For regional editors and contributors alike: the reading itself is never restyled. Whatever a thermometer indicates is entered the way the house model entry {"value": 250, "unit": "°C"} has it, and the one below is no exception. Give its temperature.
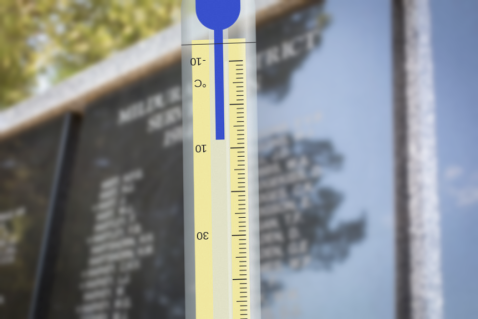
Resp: {"value": 8, "unit": "°C"}
